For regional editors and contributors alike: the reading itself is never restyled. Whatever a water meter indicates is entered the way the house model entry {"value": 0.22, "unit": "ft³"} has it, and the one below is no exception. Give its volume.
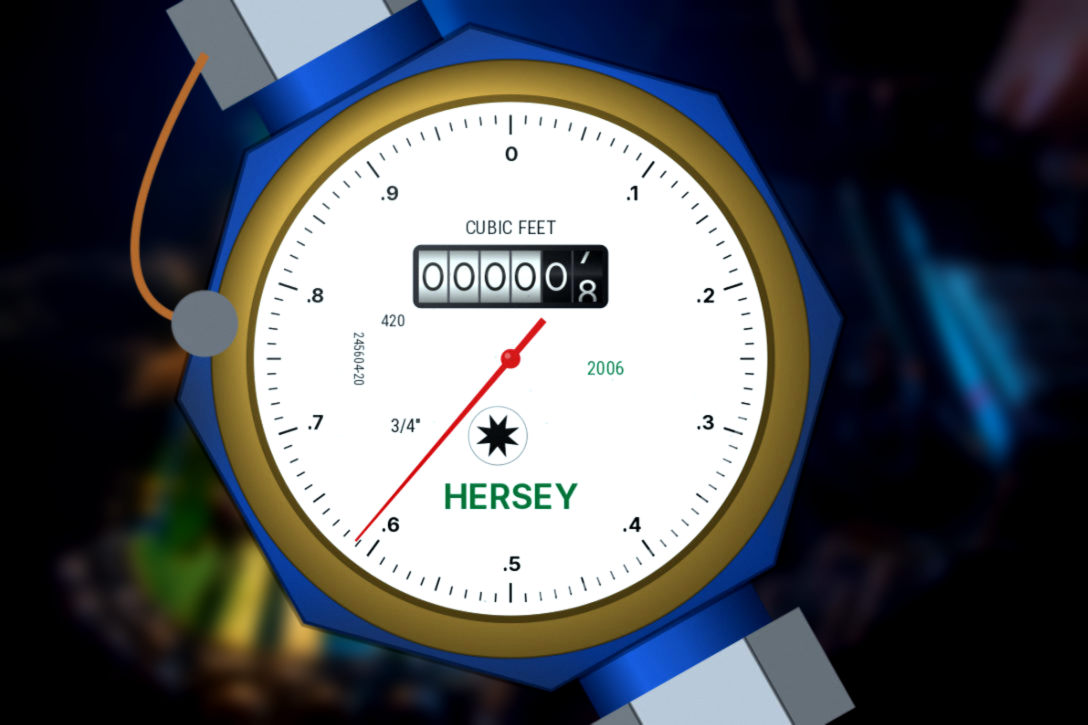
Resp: {"value": 7.61, "unit": "ft³"}
